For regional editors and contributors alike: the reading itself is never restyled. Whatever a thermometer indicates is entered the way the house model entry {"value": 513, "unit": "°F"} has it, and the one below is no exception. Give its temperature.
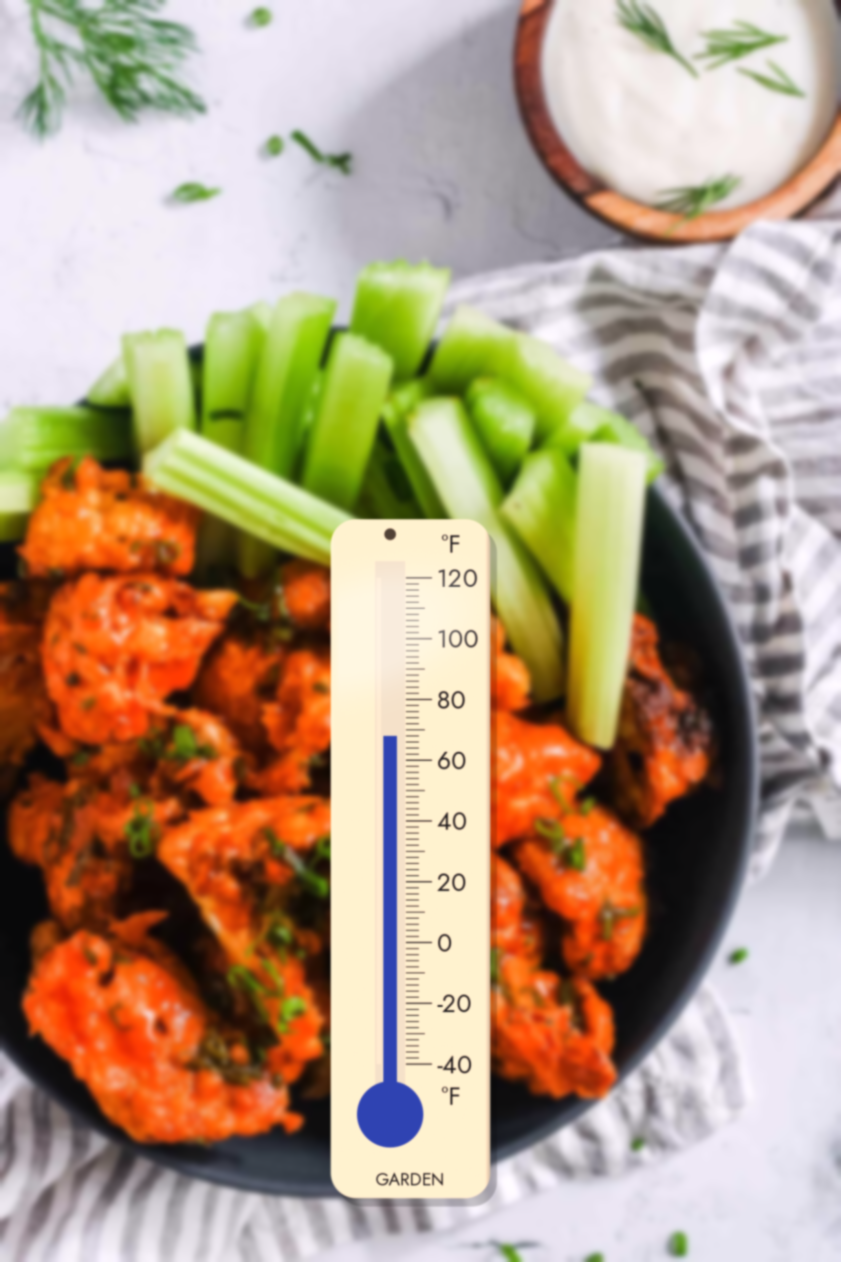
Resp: {"value": 68, "unit": "°F"}
